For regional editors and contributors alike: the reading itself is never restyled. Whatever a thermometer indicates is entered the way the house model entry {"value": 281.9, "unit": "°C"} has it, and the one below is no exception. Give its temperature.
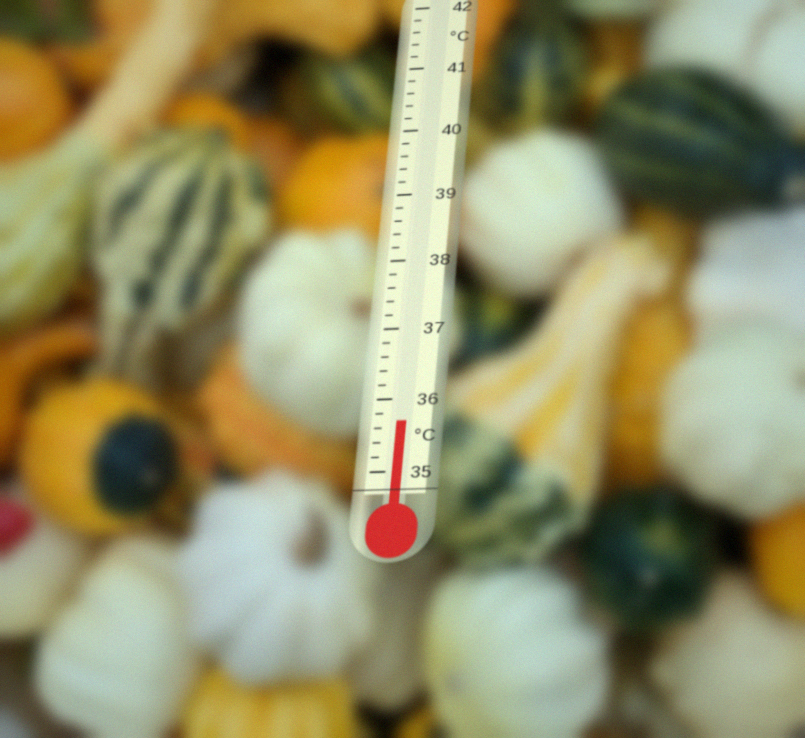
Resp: {"value": 35.7, "unit": "°C"}
